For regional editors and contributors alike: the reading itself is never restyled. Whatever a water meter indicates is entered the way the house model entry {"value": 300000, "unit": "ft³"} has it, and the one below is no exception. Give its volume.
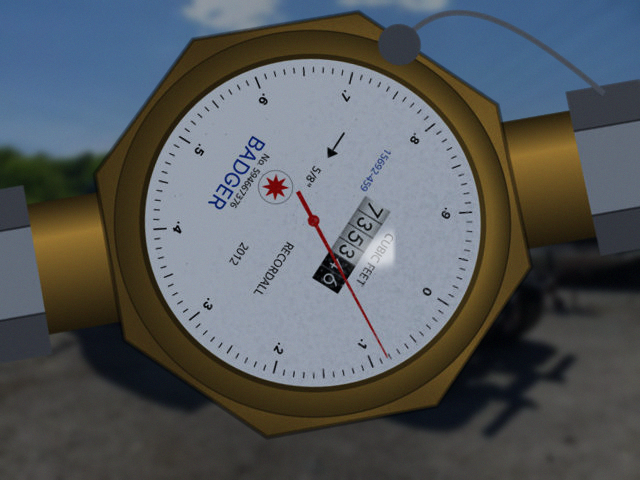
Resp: {"value": 735346.08, "unit": "ft³"}
